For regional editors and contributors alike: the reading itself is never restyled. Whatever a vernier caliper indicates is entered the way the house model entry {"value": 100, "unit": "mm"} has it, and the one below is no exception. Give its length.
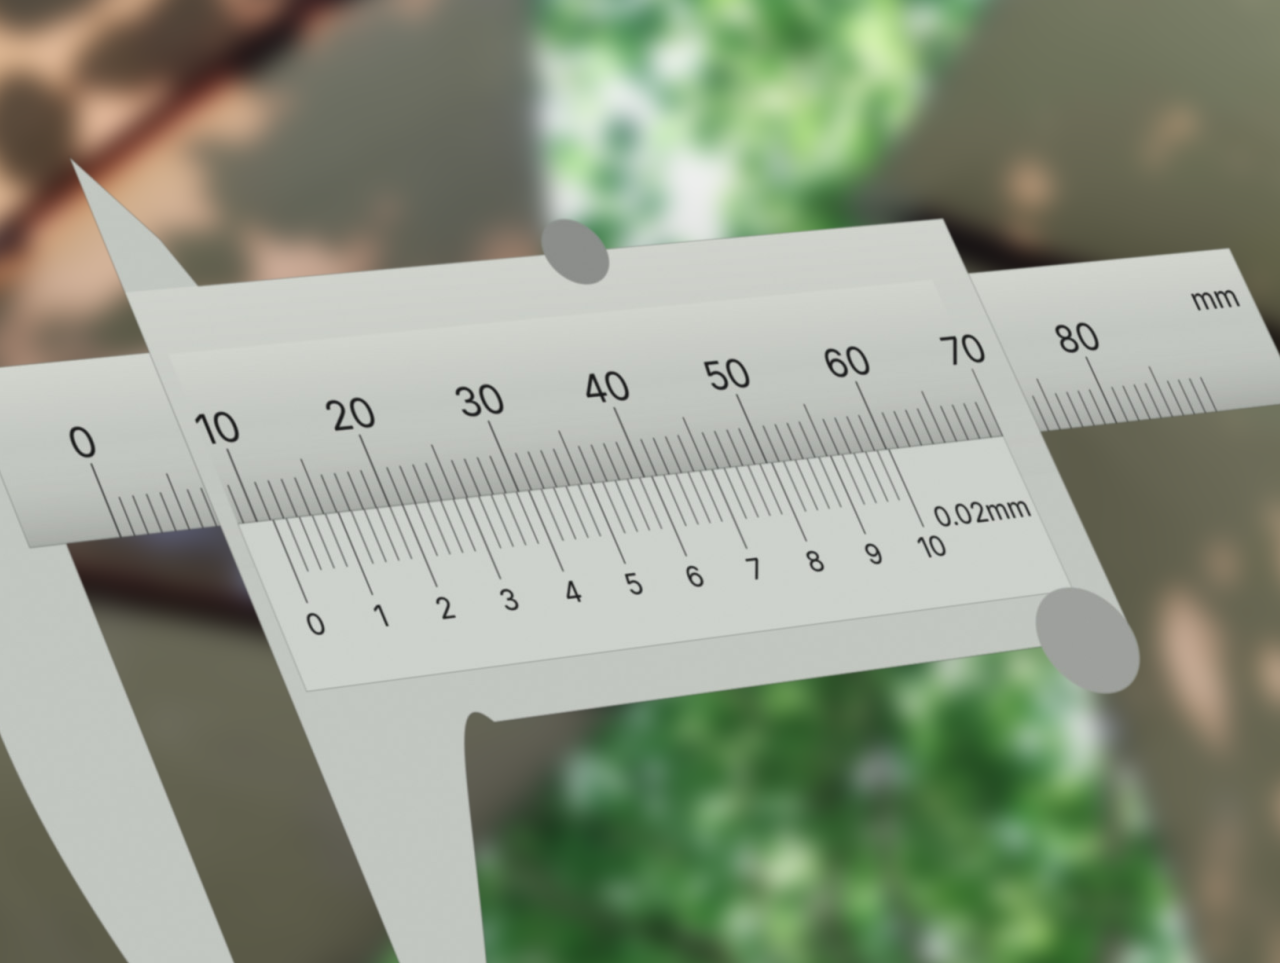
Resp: {"value": 11.2, "unit": "mm"}
